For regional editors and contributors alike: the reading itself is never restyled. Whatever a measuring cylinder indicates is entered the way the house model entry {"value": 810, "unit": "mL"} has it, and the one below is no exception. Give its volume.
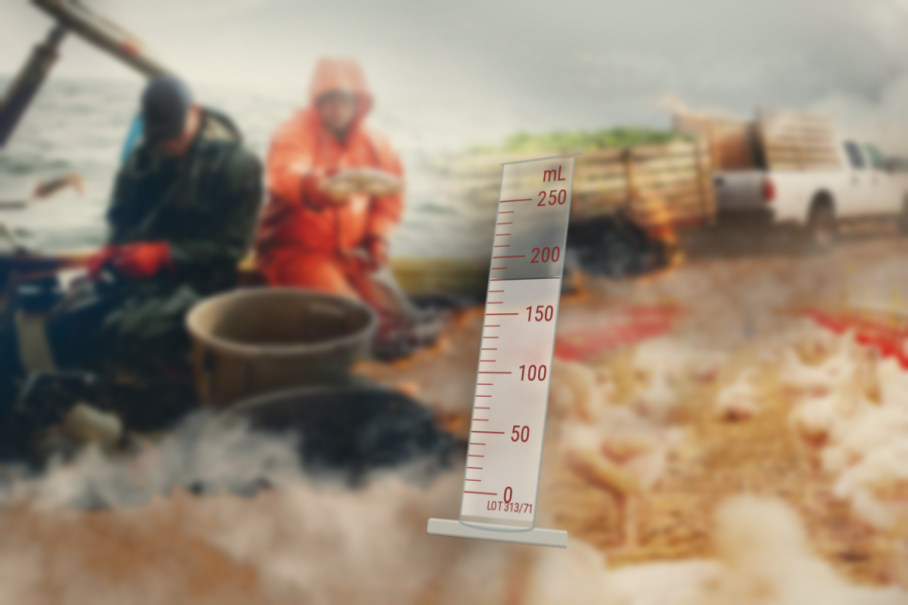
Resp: {"value": 180, "unit": "mL"}
